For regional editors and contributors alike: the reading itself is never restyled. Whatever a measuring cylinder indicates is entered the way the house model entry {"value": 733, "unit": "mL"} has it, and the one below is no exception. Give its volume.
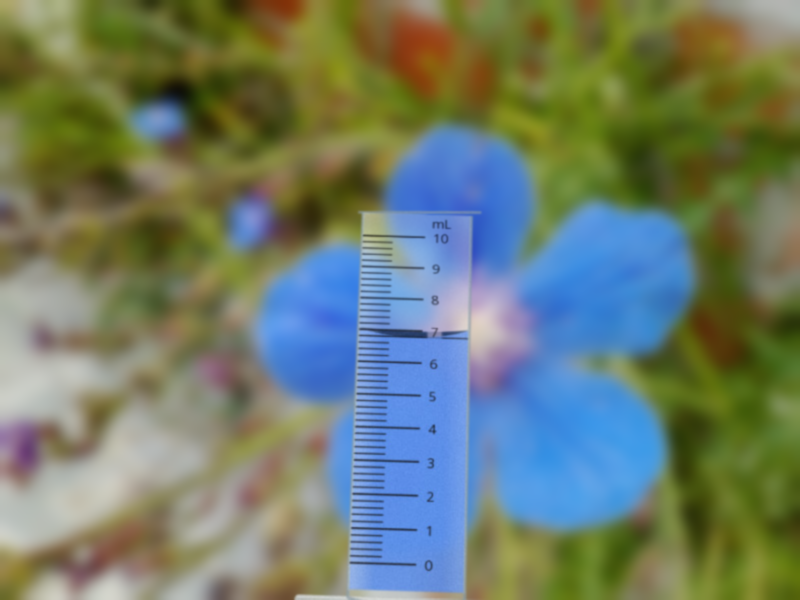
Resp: {"value": 6.8, "unit": "mL"}
